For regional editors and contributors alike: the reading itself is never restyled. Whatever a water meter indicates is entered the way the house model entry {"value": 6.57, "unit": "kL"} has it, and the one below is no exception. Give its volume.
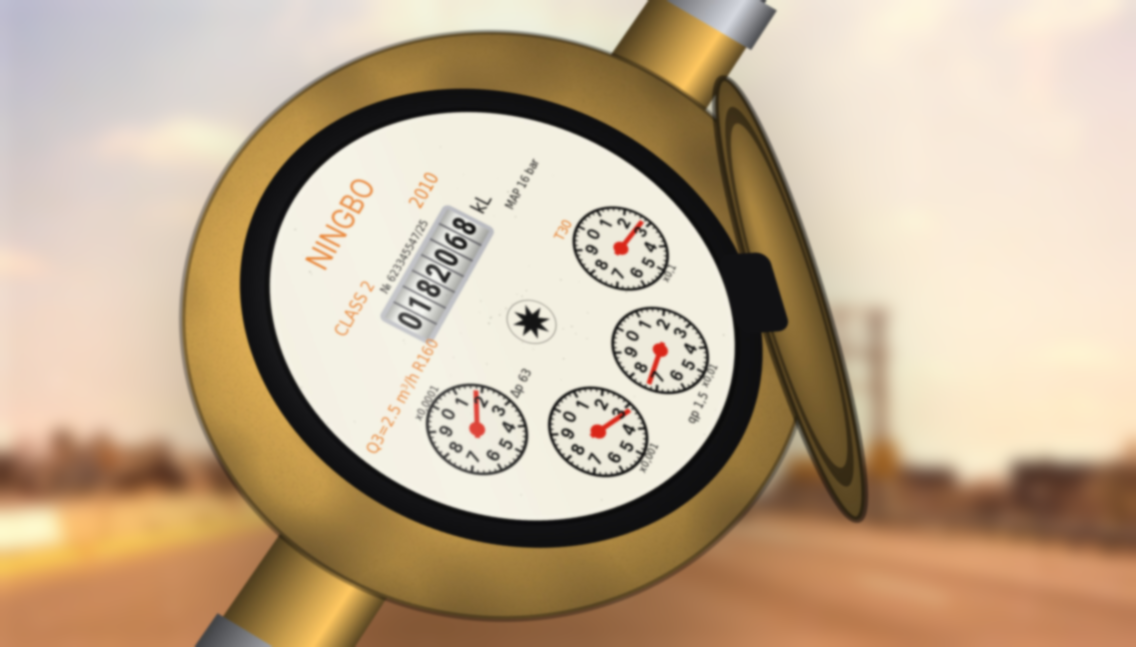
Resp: {"value": 182068.2731, "unit": "kL"}
